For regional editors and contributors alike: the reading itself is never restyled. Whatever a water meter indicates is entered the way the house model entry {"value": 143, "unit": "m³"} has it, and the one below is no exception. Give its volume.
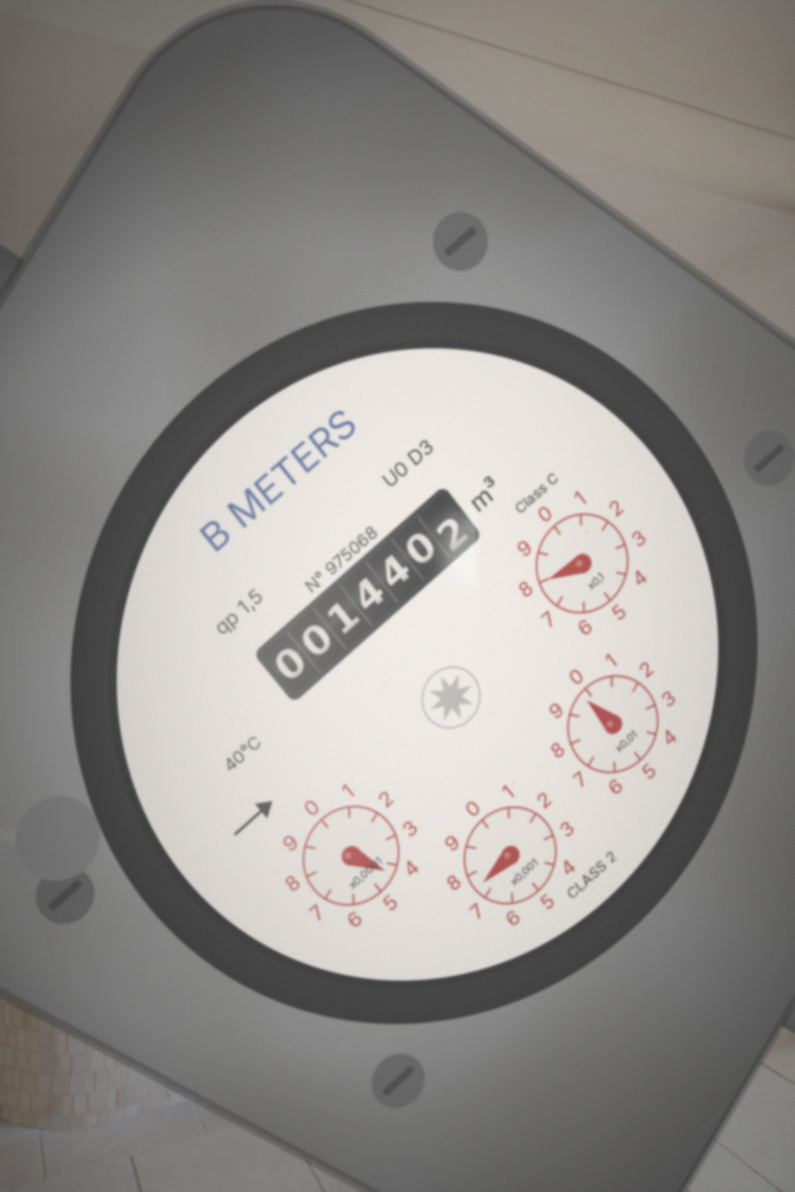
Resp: {"value": 14401.7974, "unit": "m³"}
